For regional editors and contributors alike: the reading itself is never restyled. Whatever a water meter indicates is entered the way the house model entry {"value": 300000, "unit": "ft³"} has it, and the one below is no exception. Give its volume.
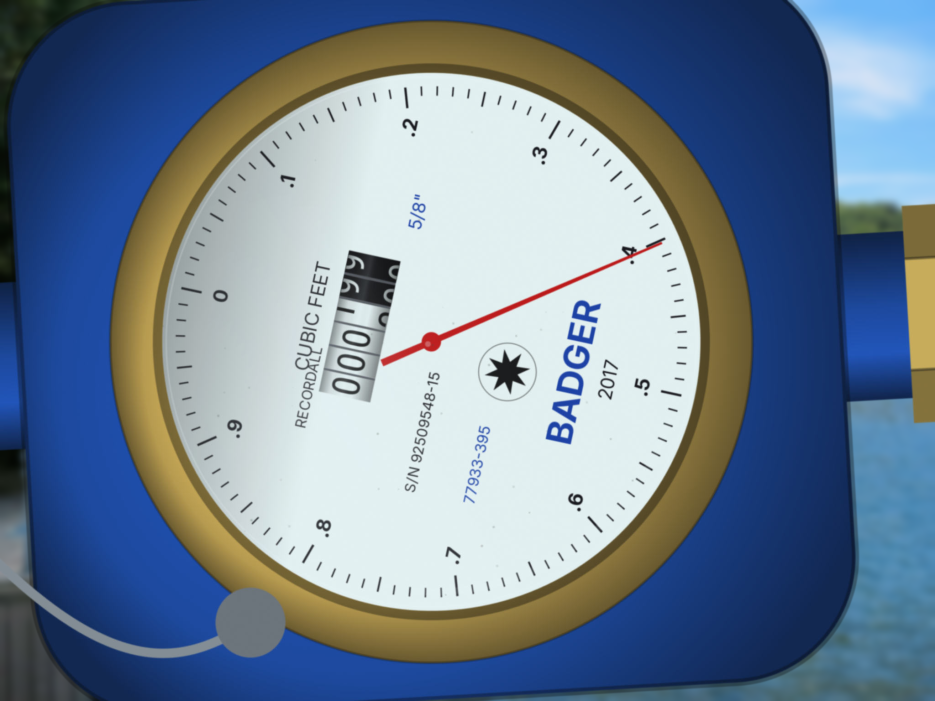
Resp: {"value": 199.40, "unit": "ft³"}
